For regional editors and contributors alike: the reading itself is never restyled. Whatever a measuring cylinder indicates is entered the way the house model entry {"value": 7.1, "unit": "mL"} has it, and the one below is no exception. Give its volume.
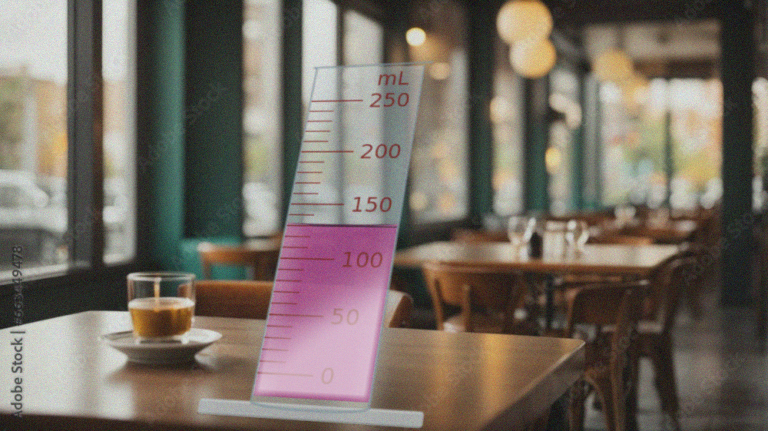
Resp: {"value": 130, "unit": "mL"}
